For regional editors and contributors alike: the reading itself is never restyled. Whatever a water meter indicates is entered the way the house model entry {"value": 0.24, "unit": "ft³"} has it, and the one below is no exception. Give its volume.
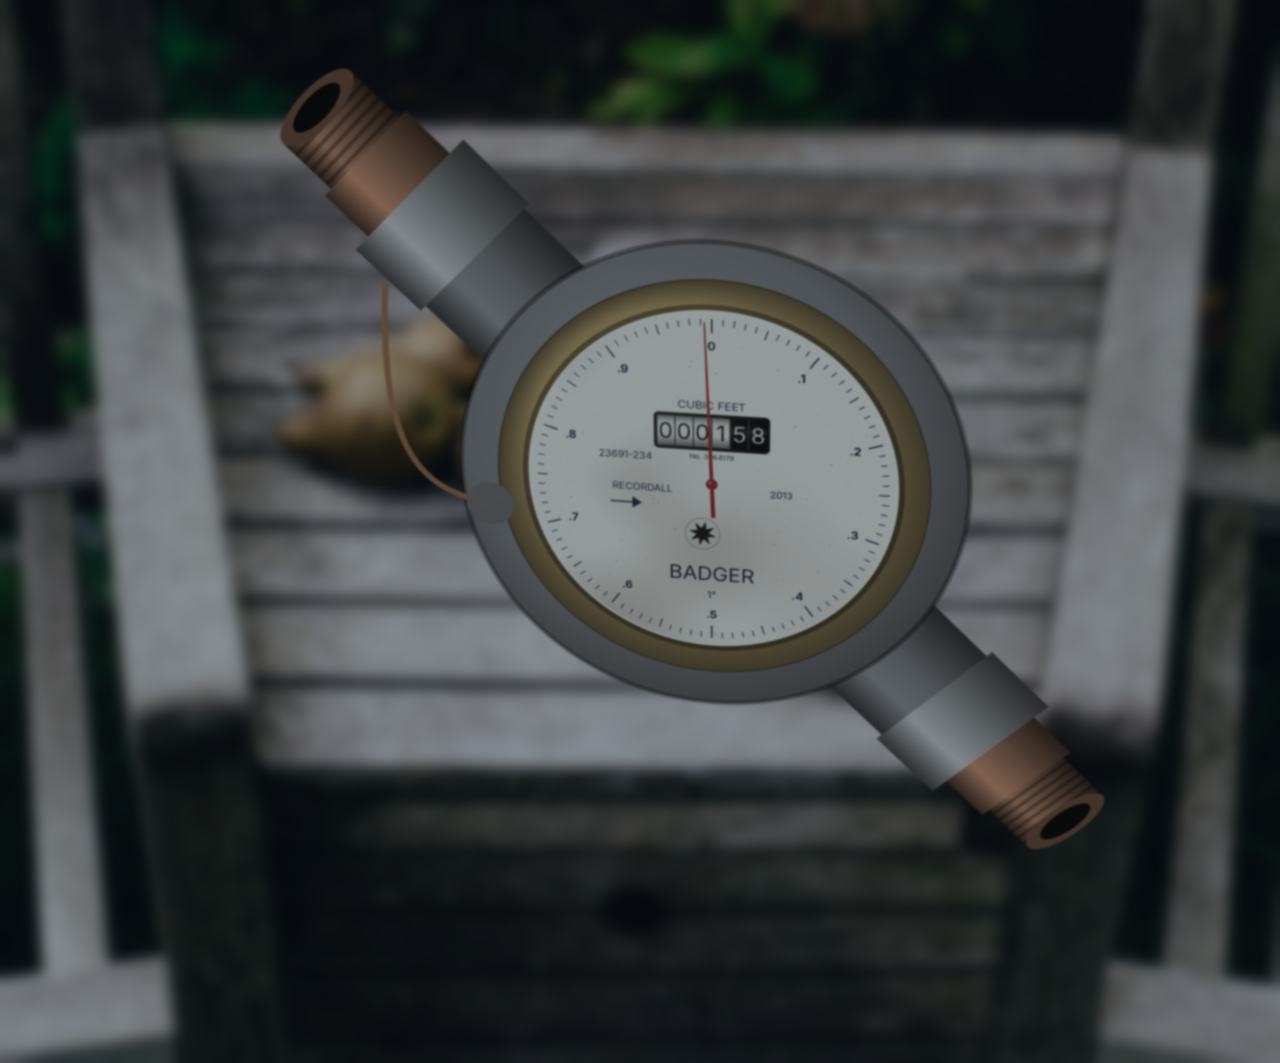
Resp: {"value": 157.99, "unit": "ft³"}
